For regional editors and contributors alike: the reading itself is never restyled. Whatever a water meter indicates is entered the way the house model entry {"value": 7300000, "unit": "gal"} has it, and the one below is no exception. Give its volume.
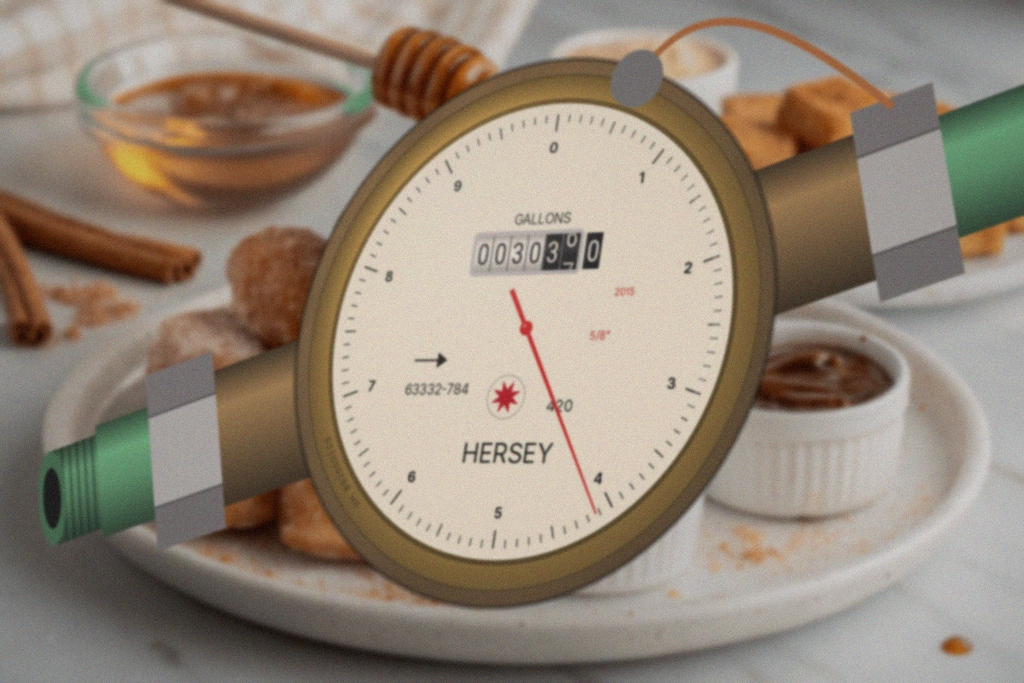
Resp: {"value": 30364.1, "unit": "gal"}
